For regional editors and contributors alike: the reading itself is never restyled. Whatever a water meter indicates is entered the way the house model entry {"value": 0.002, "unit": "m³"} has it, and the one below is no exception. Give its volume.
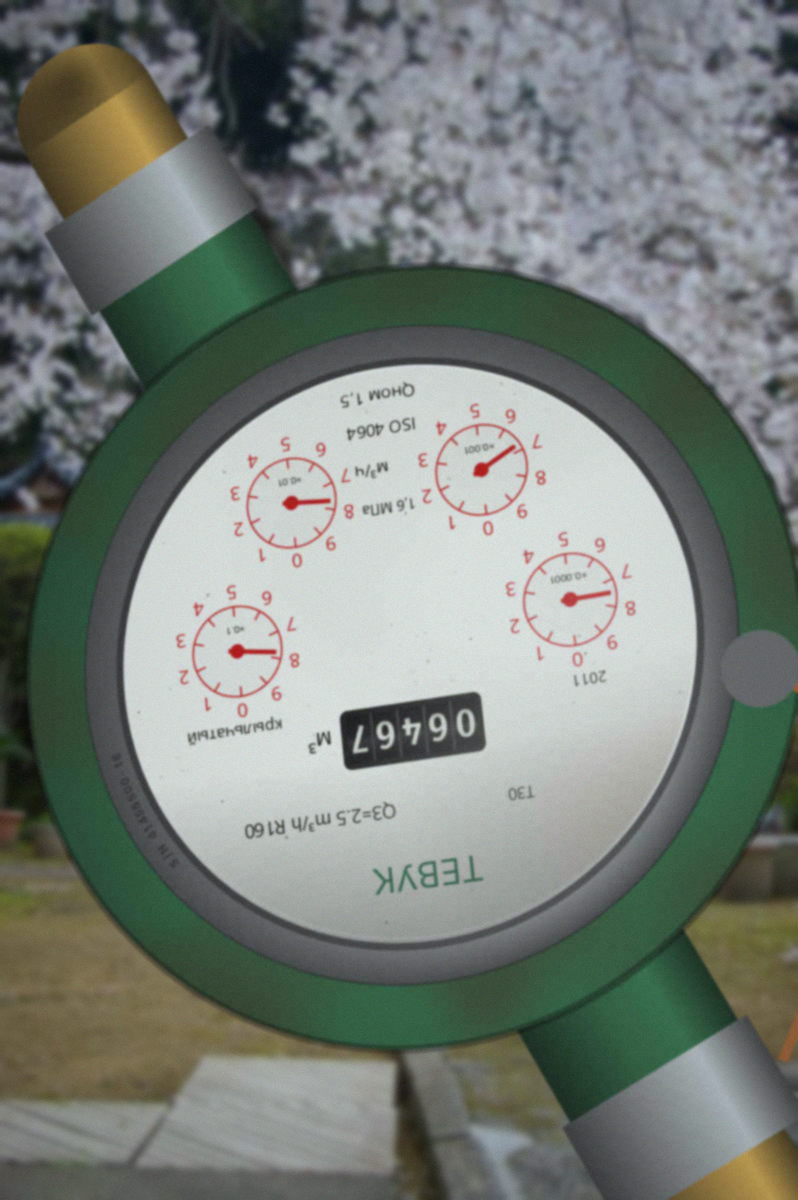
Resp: {"value": 6467.7767, "unit": "m³"}
